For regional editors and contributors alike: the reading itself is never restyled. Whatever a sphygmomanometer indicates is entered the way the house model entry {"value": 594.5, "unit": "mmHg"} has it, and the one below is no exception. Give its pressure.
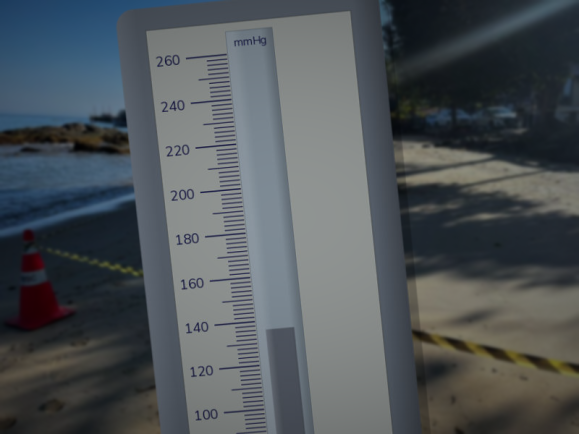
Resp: {"value": 136, "unit": "mmHg"}
